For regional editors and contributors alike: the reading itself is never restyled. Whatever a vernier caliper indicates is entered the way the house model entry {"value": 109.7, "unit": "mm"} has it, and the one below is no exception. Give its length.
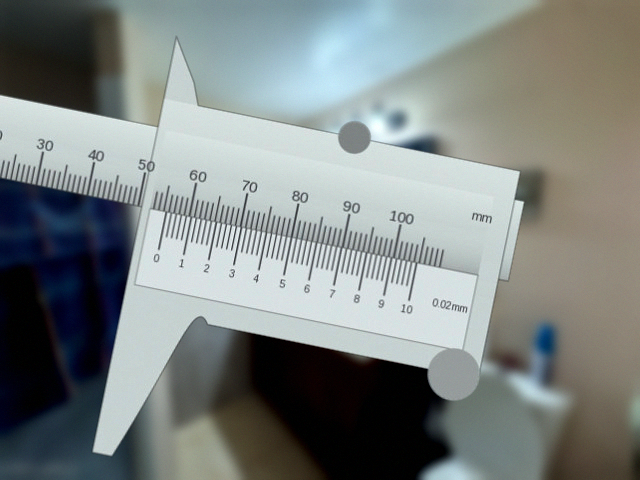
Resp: {"value": 55.5, "unit": "mm"}
